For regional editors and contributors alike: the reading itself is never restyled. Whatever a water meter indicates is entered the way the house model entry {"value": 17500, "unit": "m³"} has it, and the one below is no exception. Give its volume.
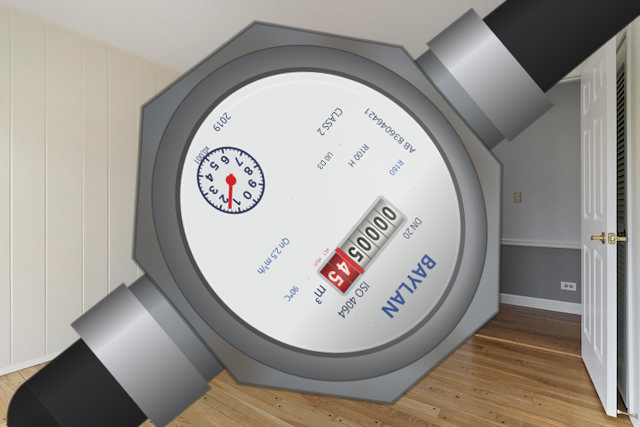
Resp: {"value": 5.451, "unit": "m³"}
